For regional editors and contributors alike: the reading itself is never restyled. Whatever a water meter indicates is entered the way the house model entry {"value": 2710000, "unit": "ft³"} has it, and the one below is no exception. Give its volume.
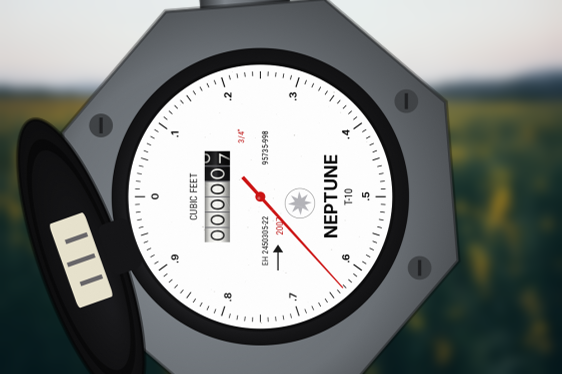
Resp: {"value": 6.63, "unit": "ft³"}
